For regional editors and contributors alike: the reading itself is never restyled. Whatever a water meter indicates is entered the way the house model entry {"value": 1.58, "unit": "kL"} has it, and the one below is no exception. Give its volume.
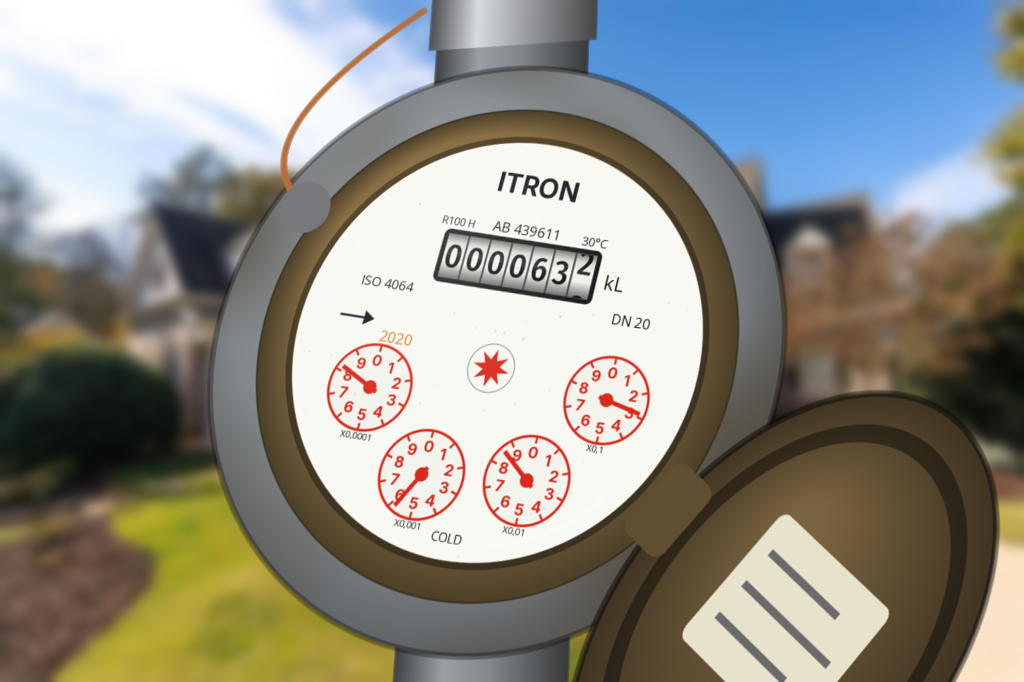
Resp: {"value": 632.2858, "unit": "kL"}
